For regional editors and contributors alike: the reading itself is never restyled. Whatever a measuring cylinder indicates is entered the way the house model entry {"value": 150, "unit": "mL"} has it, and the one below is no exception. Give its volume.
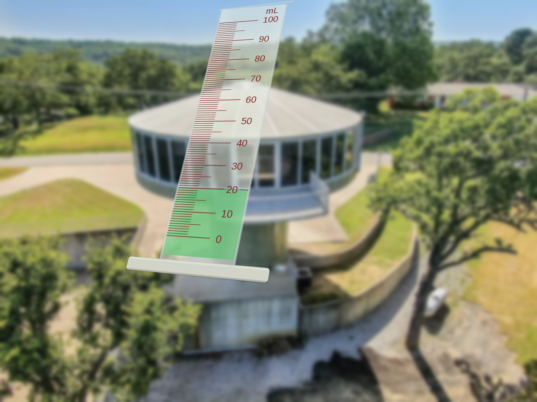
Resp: {"value": 20, "unit": "mL"}
